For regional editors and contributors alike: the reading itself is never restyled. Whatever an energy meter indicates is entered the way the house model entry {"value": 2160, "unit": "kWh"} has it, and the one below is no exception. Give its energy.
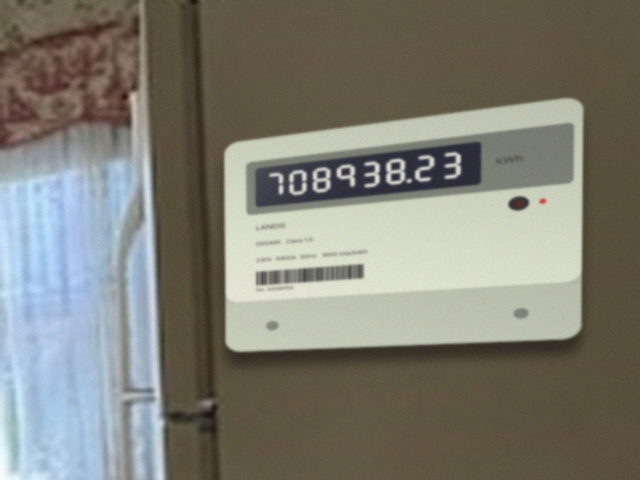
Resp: {"value": 708938.23, "unit": "kWh"}
